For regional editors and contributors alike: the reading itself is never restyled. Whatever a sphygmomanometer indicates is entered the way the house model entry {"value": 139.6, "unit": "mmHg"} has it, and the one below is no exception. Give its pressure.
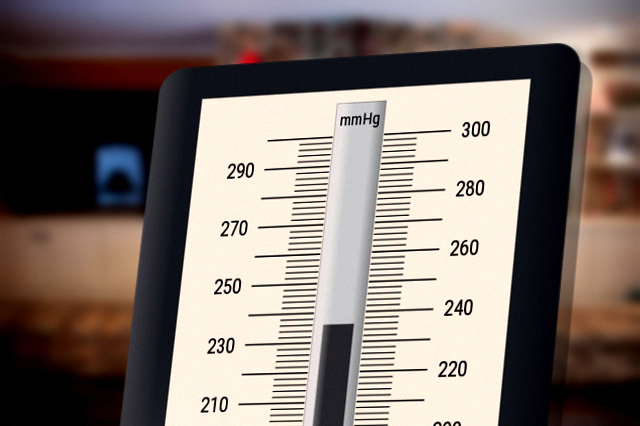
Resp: {"value": 236, "unit": "mmHg"}
